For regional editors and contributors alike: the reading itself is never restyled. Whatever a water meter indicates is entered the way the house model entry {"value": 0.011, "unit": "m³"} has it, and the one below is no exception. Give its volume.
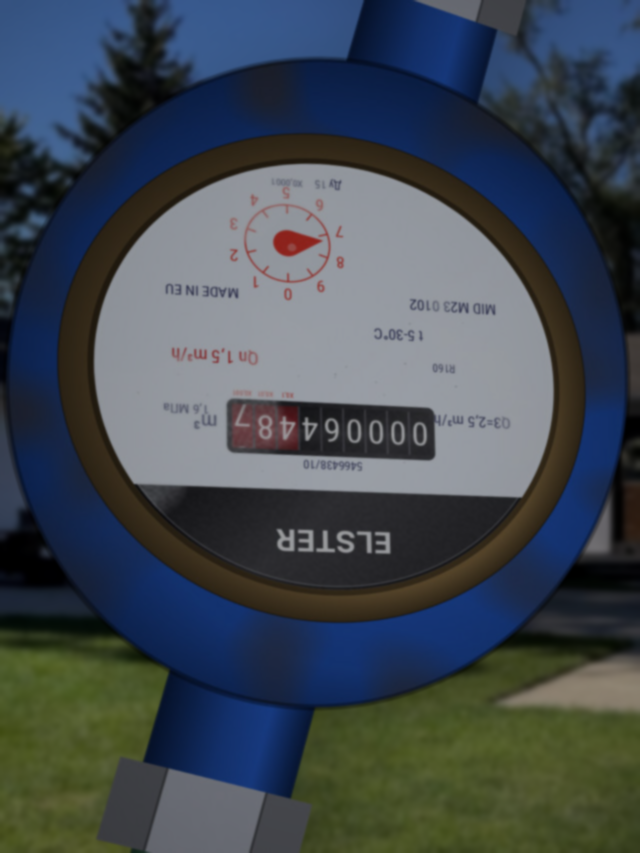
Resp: {"value": 64.4867, "unit": "m³"}
